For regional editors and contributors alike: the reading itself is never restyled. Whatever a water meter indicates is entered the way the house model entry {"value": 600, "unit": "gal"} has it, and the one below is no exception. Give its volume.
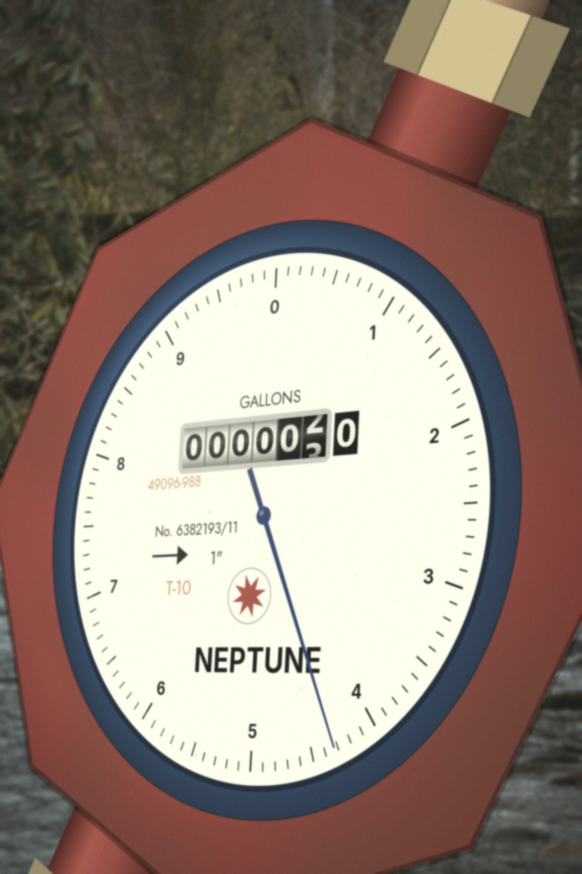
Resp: {"value": 24.3, "unit": "gal"}
